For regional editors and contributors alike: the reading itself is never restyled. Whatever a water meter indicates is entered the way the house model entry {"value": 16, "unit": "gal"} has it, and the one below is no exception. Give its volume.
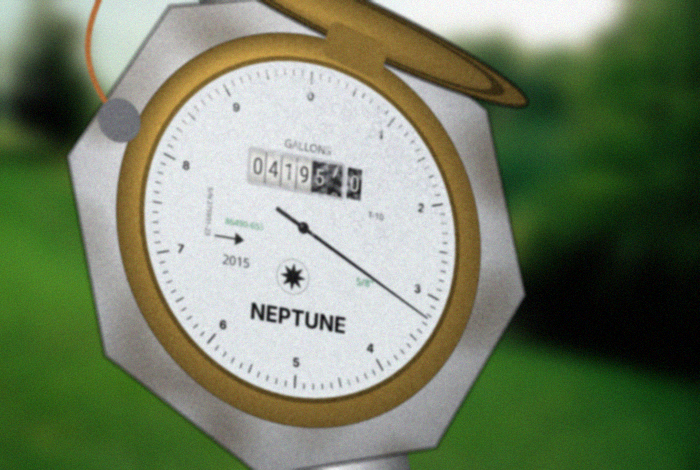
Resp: {"value": 419573.2, "unit": "gal"}
